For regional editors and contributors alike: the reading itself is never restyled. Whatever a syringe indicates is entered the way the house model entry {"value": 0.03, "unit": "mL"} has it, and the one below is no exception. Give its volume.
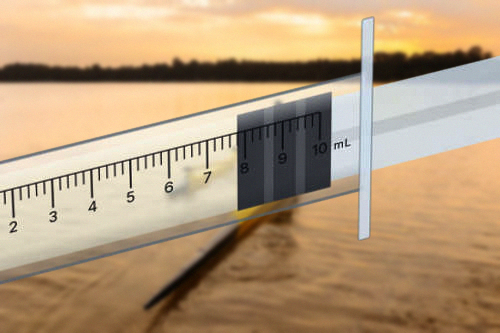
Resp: {"value": 7.8, "unit": "mL"}
